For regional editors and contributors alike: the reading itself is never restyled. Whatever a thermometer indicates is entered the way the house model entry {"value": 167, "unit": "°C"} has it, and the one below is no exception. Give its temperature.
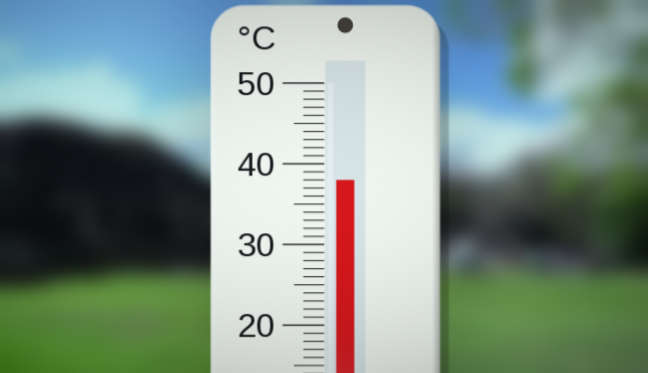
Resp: {"value": 38, "unit": "°C"}
